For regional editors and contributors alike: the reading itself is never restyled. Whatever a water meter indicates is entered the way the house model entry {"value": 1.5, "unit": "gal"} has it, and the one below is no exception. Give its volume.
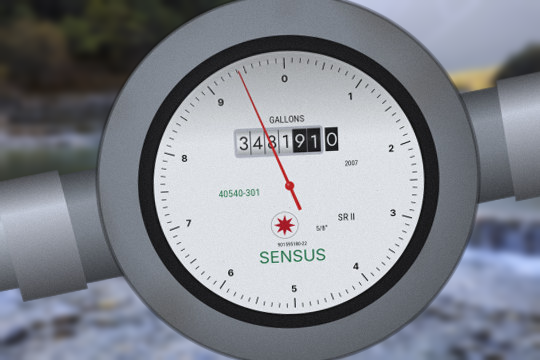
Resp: {"value": 3481909.4, "unit": "gal"}
